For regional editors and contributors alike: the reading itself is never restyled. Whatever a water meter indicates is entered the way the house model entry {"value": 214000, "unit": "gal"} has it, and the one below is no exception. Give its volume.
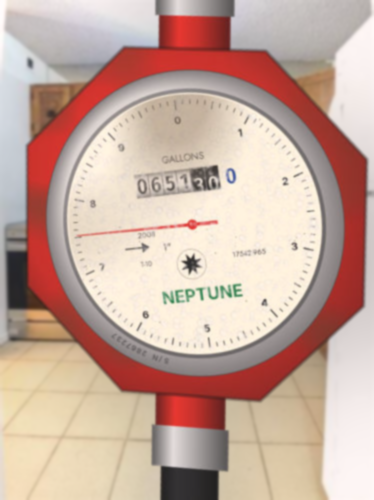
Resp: {"value": 651297.5, "unit": "gal"}
